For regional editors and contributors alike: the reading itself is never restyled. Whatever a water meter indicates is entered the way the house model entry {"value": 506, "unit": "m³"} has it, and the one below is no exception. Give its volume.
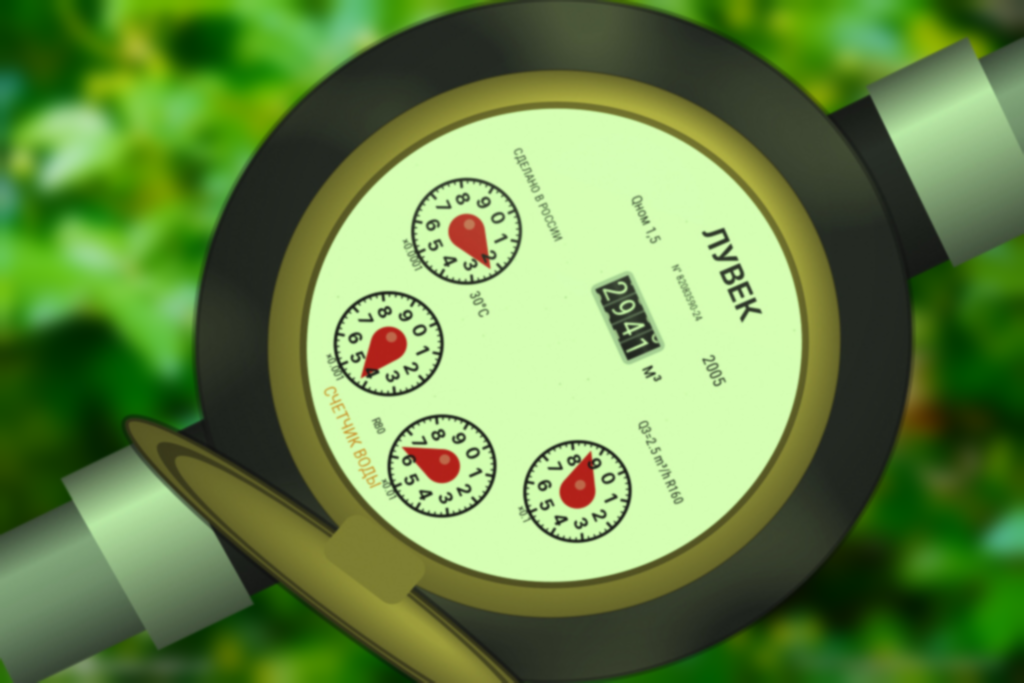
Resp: {"value": 2940.8642, "unit": "m³"}
